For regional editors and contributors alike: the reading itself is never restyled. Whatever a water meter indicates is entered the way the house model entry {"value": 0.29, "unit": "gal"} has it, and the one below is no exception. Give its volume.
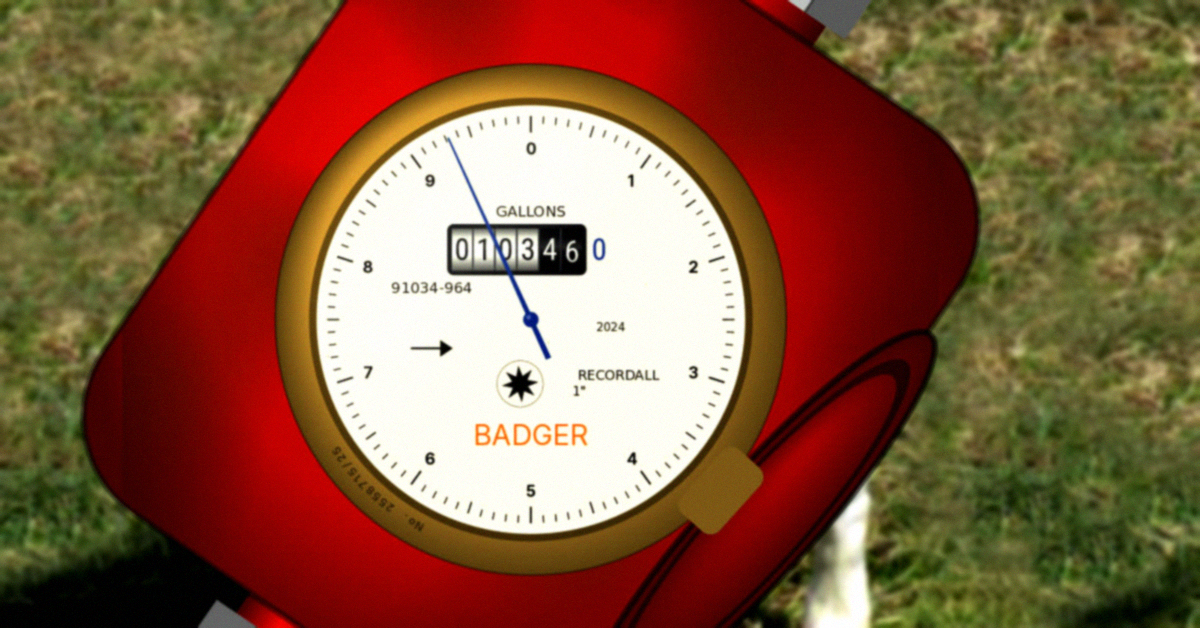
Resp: {"value": 103459.3, "unit": "gal"}
